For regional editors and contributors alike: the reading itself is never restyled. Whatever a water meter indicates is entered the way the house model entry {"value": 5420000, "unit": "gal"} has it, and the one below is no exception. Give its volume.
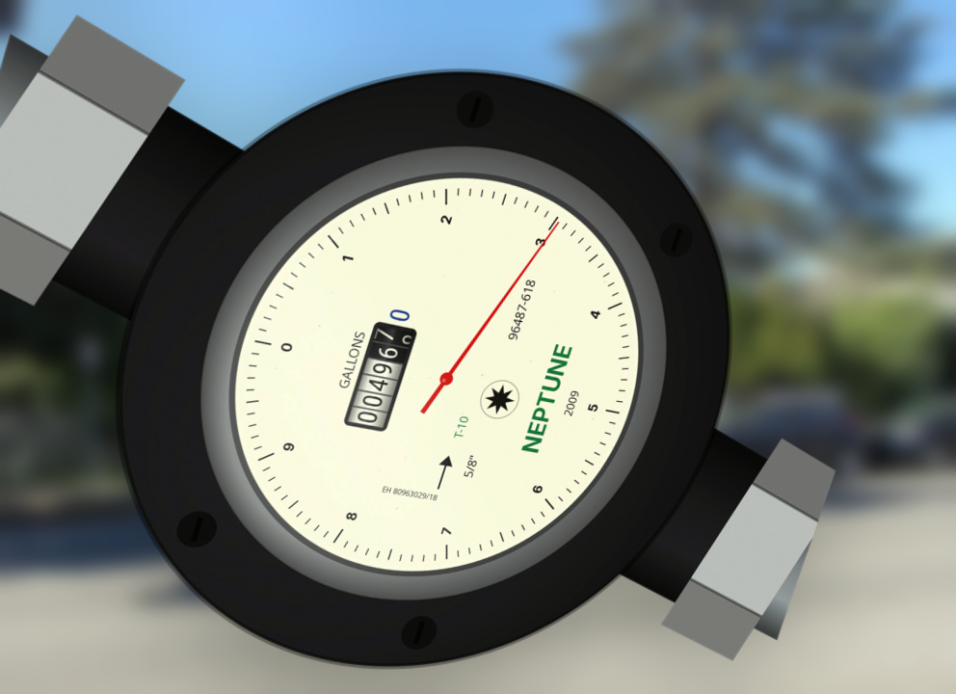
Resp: {"value": 49673.0, "unit": "gal"}
